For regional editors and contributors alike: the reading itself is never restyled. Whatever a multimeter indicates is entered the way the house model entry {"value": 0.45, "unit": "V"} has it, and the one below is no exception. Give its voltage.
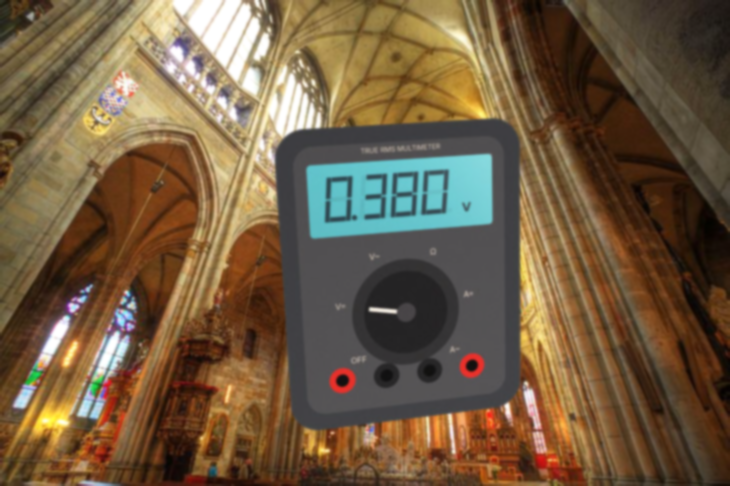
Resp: {"value": 0.380, "unit": "V"}
